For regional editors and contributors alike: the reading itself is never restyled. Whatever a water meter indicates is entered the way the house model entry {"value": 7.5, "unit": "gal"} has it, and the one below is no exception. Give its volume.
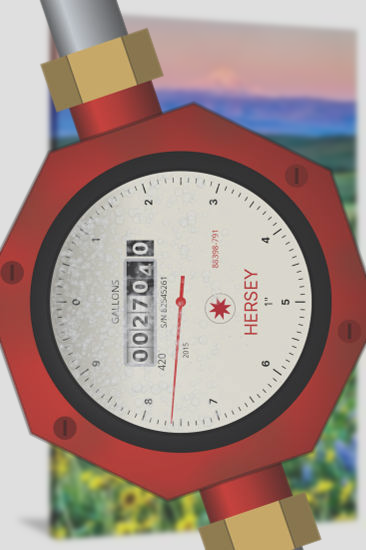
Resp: {"value": 27037.6, "unit": "gal"}
